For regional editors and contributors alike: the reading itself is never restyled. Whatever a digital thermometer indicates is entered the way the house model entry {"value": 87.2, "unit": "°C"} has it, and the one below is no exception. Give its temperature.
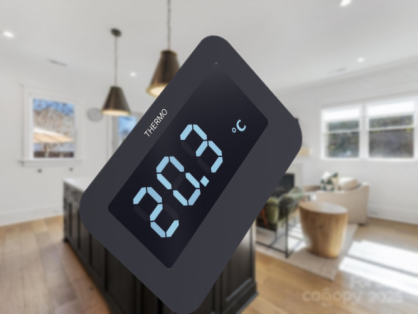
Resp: {"value": 20.3, "unit": "°C"}
